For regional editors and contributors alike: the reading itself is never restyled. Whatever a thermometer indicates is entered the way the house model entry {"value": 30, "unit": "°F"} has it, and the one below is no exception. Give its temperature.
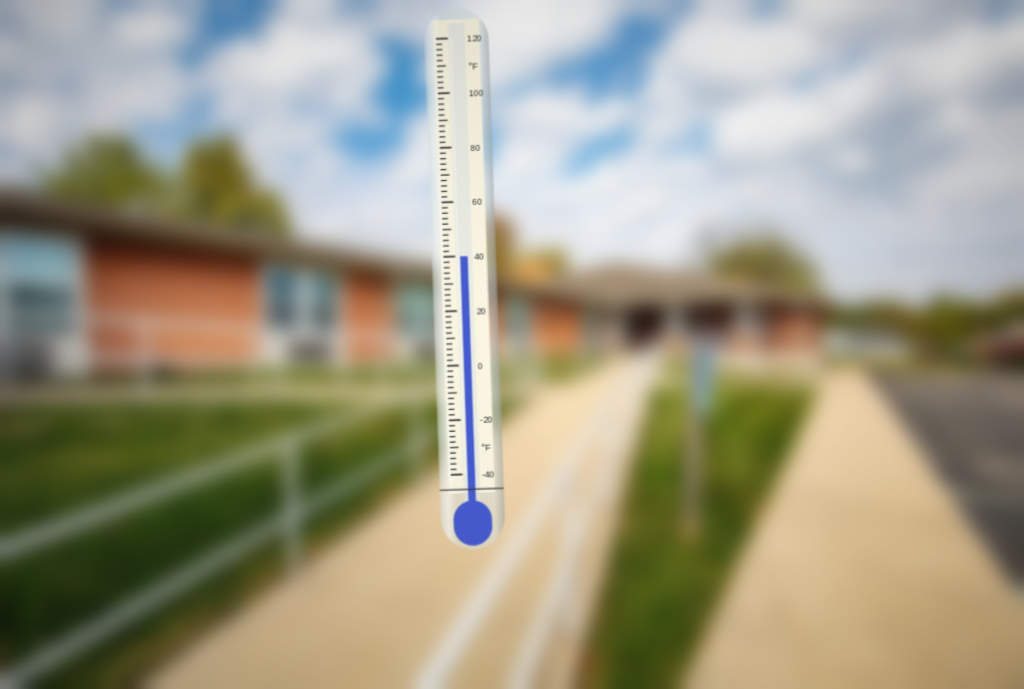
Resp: {"value": 40, "unit": "°F"}
